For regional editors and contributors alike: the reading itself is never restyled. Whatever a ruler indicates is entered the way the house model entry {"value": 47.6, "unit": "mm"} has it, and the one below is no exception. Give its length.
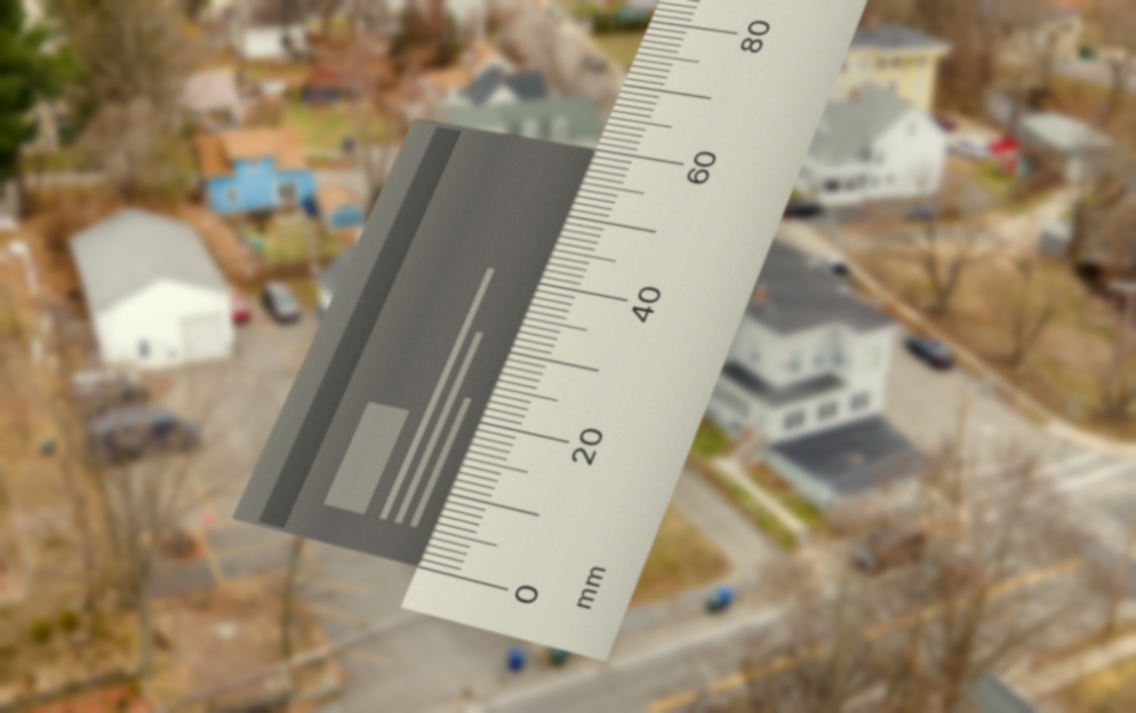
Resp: {"value": 60, "unit": "mm"}
